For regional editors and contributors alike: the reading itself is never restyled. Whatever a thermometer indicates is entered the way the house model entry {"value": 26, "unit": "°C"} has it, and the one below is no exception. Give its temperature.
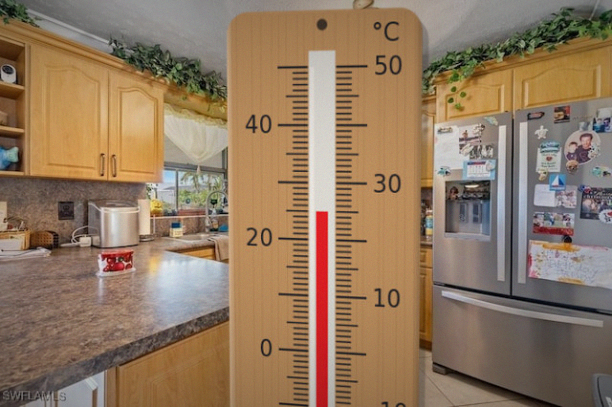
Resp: {"value": 25, "unit": "°C"}
